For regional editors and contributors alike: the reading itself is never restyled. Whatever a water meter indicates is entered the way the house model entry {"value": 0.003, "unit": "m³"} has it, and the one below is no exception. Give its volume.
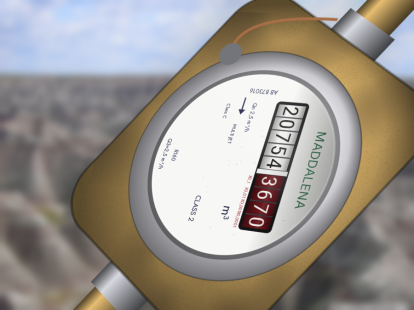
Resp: {"value": 20754.3670, "unit": "m³"}
